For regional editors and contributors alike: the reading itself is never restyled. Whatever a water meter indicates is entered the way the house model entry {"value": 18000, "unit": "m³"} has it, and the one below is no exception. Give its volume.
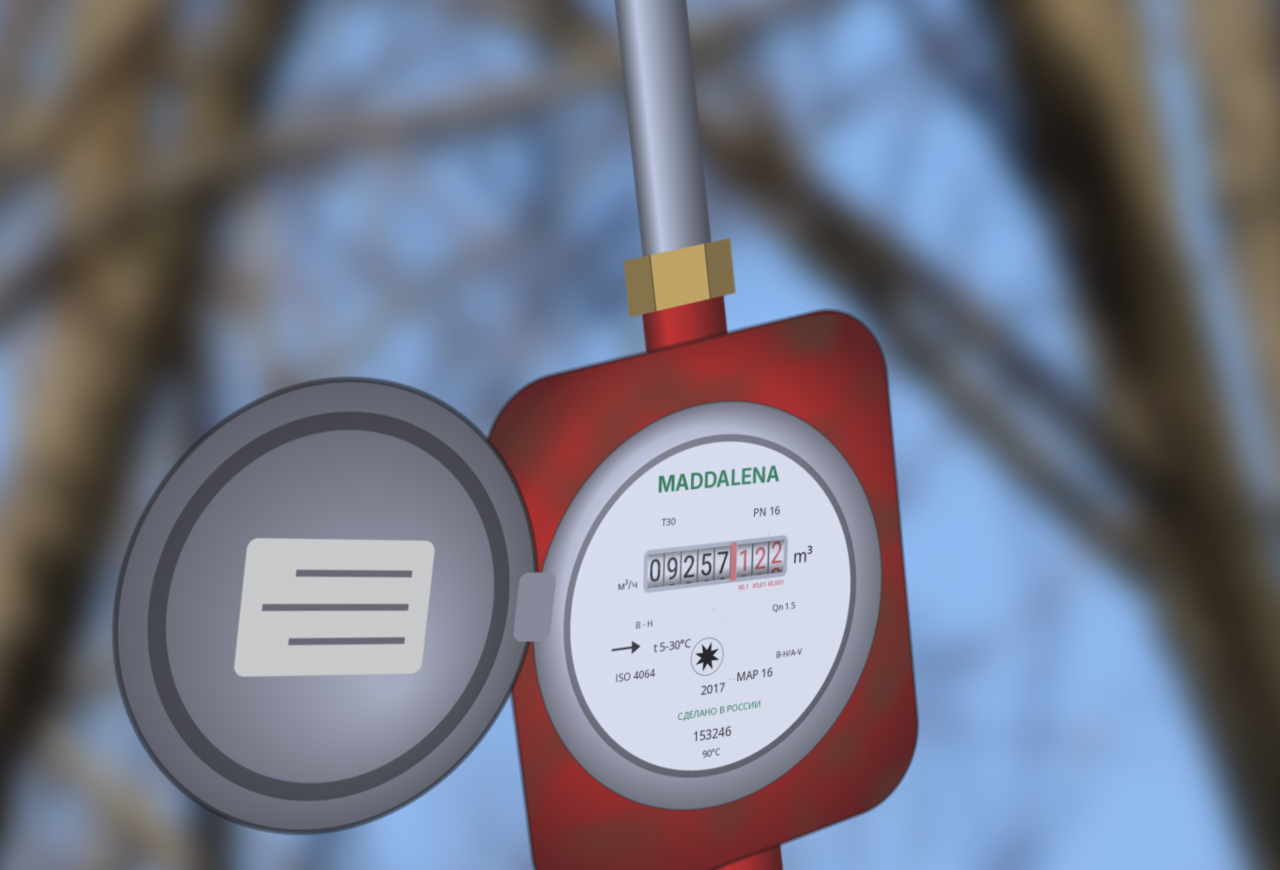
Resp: {"value": 9257.122, "unit": "m³"}
